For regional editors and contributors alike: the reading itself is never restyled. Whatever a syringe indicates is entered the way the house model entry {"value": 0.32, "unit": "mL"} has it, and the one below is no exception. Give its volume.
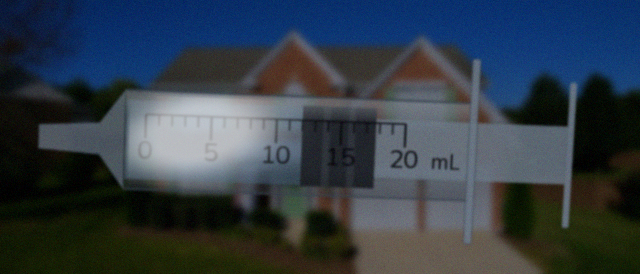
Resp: {"value": 12, "unit": "mL"}
